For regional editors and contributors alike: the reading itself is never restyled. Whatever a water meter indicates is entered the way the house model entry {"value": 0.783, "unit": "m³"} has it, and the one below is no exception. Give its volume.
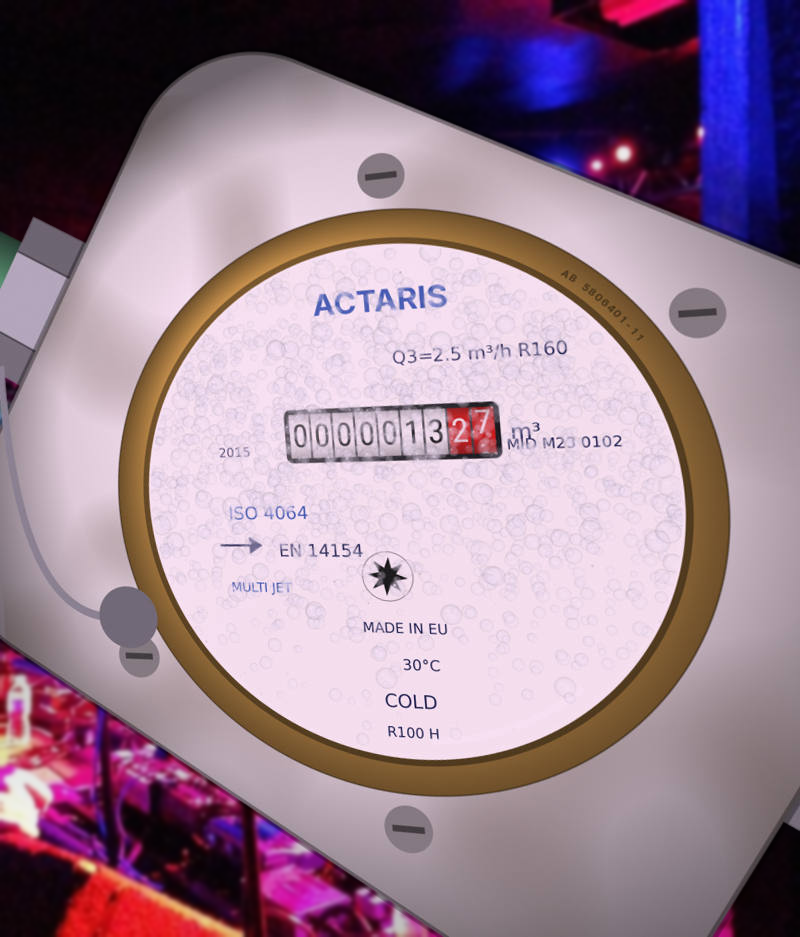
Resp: {"value": 13.27, "unit": "m³"}
